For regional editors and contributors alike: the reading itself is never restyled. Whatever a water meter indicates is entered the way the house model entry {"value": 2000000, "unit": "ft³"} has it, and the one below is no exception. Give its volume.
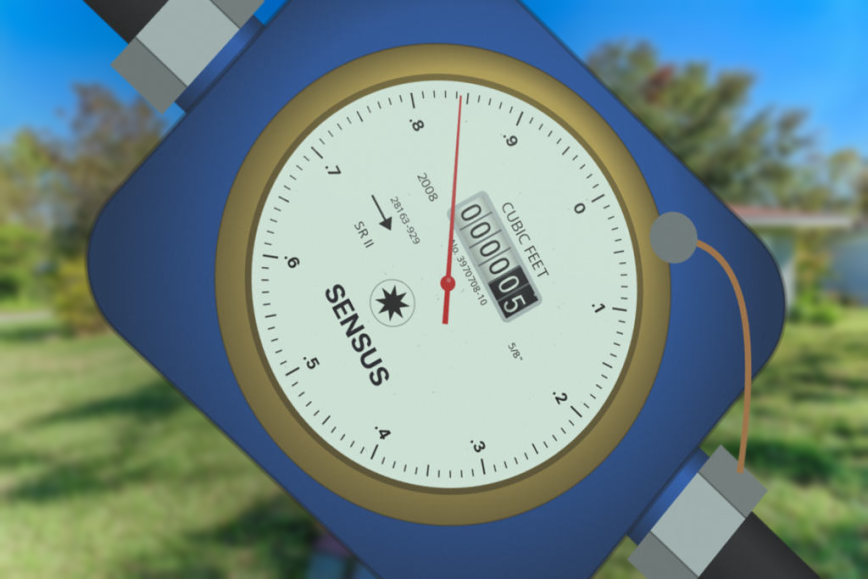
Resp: {"value": 4.84, "unit": "ft³"}
